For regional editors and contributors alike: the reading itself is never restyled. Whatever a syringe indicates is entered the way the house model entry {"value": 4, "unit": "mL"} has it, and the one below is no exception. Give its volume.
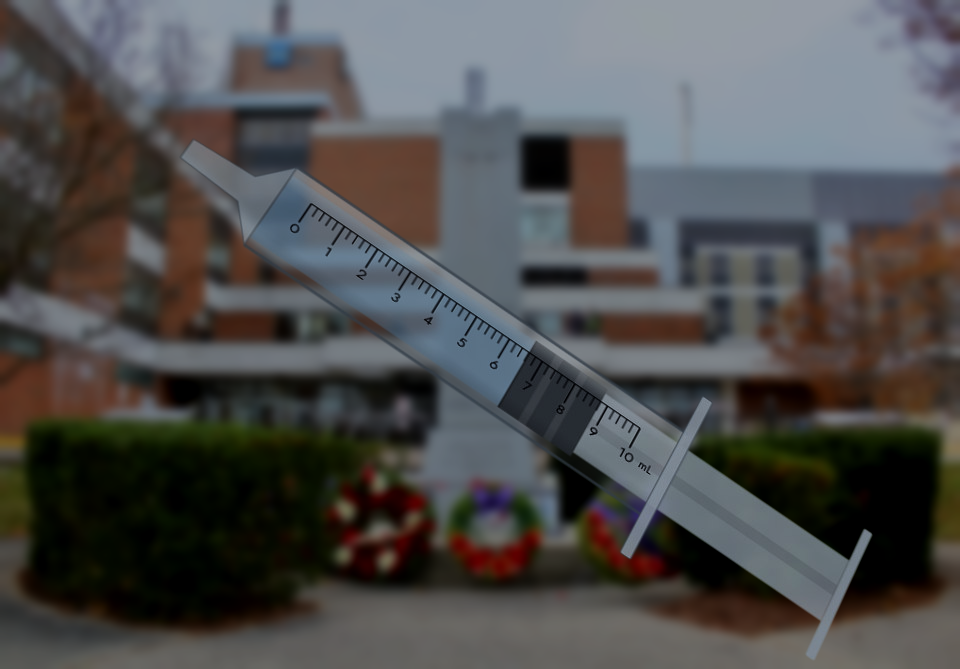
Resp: {"value": 6.6, "unit": "mL"}
